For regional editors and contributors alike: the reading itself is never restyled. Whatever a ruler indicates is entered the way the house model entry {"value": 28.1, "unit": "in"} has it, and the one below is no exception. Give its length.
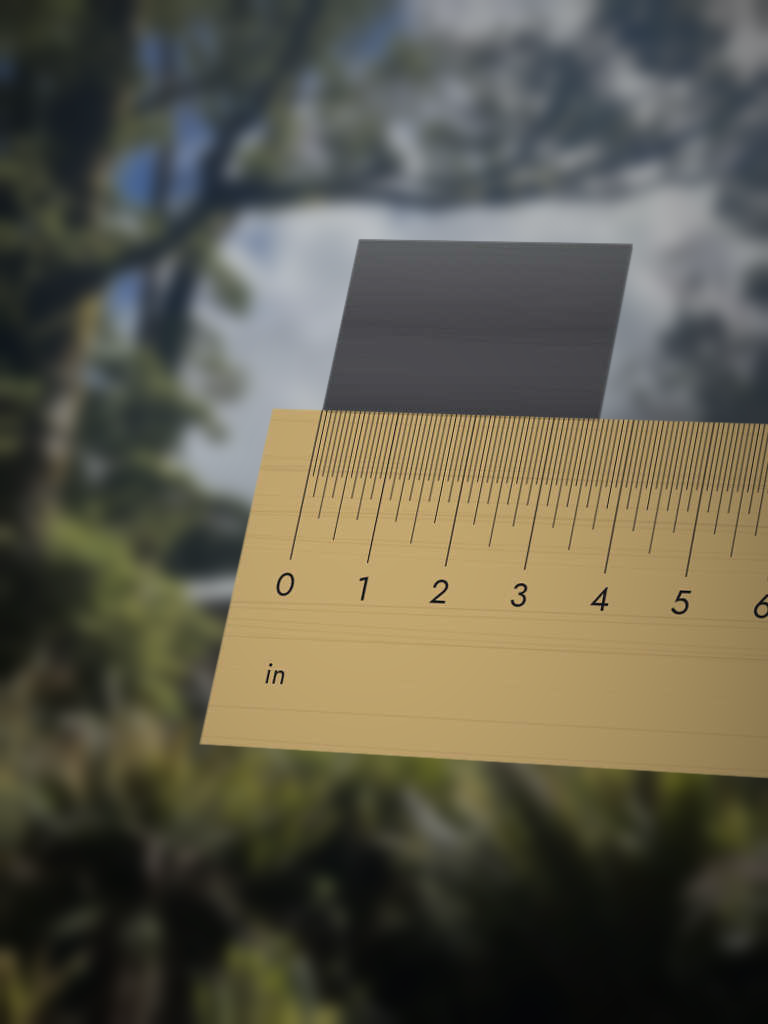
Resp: {"value": 3.5625, "unit": "in"}
